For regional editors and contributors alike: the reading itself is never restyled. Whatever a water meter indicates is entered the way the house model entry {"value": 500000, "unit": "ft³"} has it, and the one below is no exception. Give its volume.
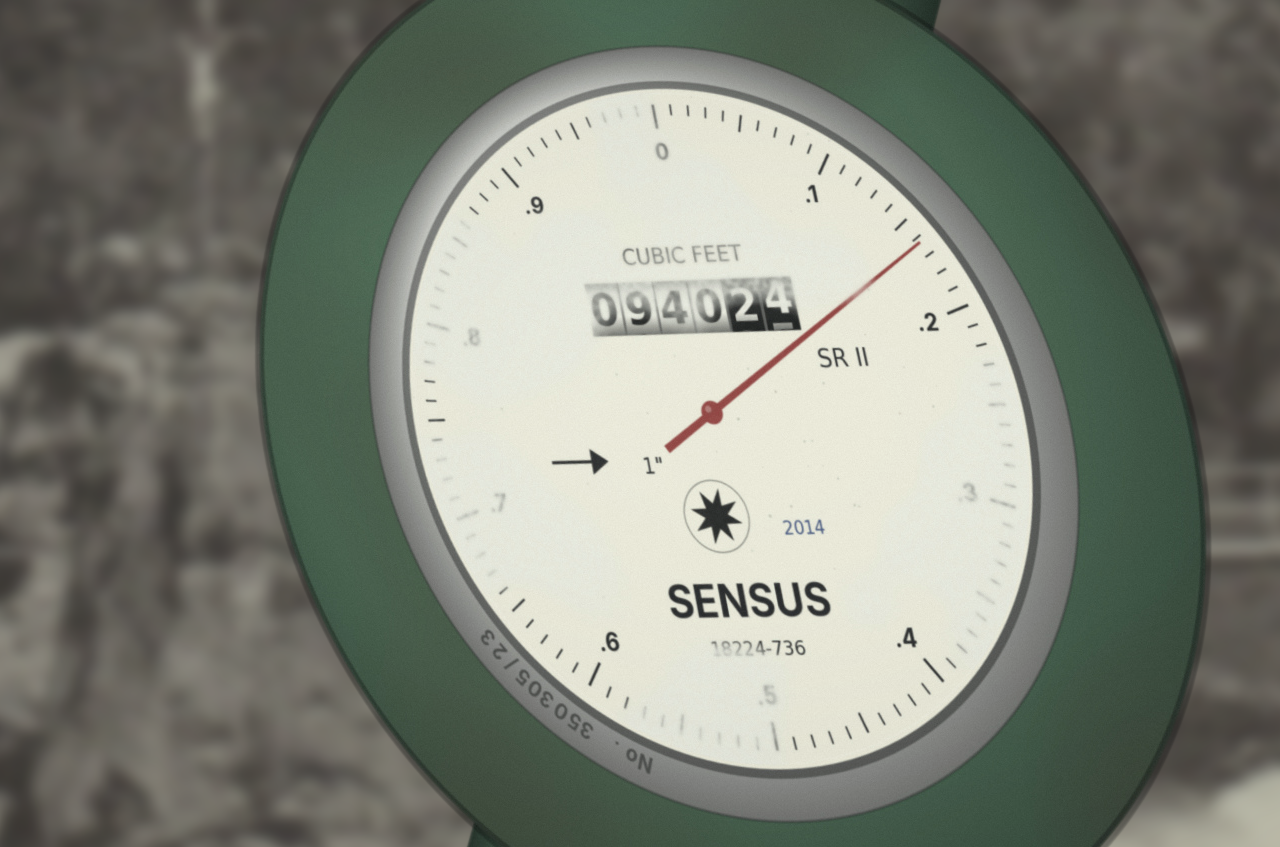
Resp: {"value": 94024.16, "unit": "ft³"}
